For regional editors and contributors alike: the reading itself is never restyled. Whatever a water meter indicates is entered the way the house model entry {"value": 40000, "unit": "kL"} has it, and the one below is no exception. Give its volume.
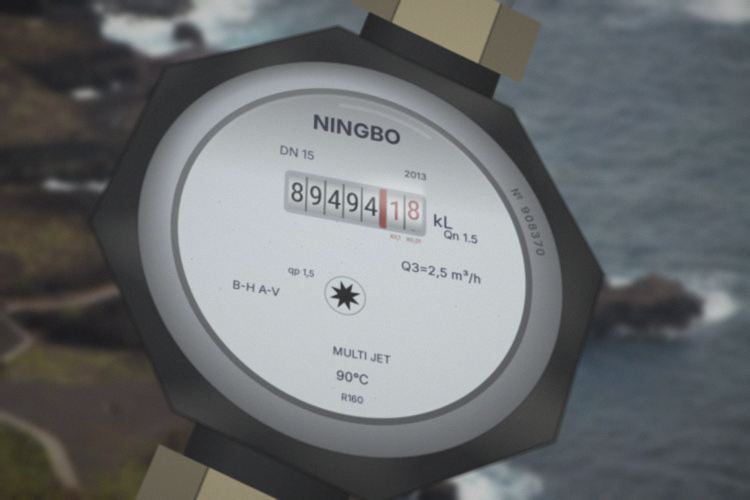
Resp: {"value": 89494.18, "unit": "kL"}
